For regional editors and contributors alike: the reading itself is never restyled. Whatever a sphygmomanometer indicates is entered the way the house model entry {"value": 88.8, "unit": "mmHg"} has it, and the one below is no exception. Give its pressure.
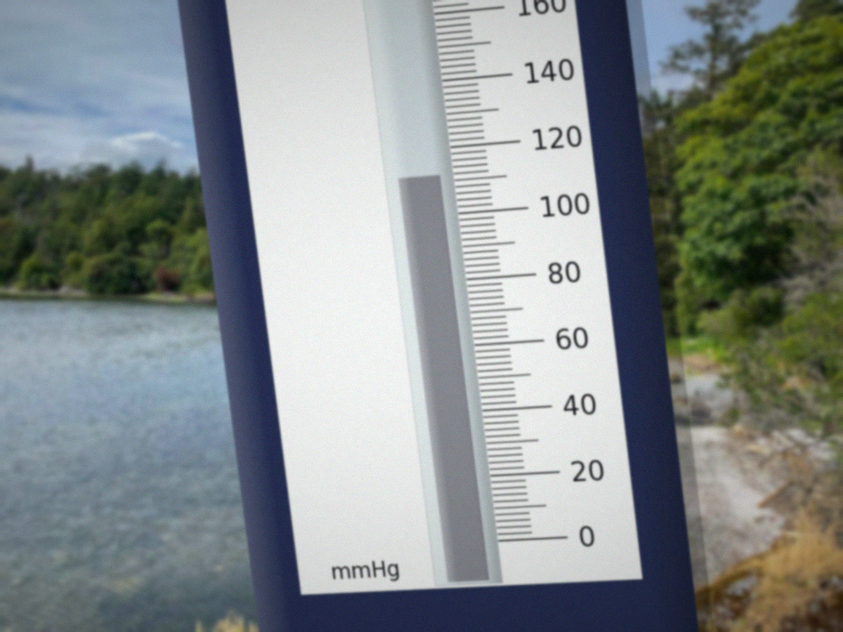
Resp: {"value": 112, "unit": "mmHg"}
